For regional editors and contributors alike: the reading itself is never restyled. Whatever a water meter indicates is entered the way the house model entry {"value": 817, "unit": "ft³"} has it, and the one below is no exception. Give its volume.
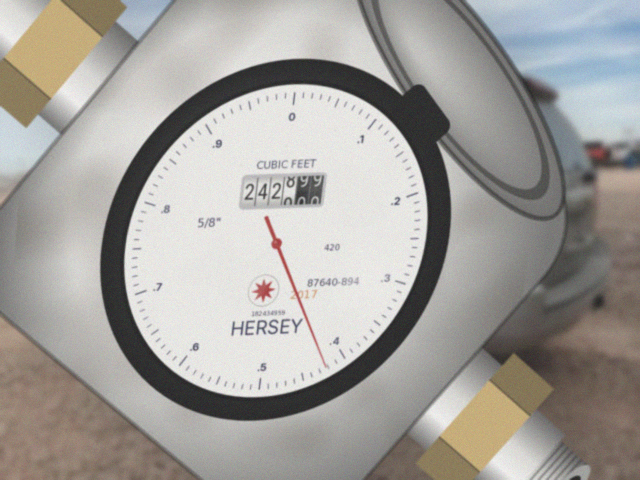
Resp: {"value": 242899.42, "unit": "ft³"}
